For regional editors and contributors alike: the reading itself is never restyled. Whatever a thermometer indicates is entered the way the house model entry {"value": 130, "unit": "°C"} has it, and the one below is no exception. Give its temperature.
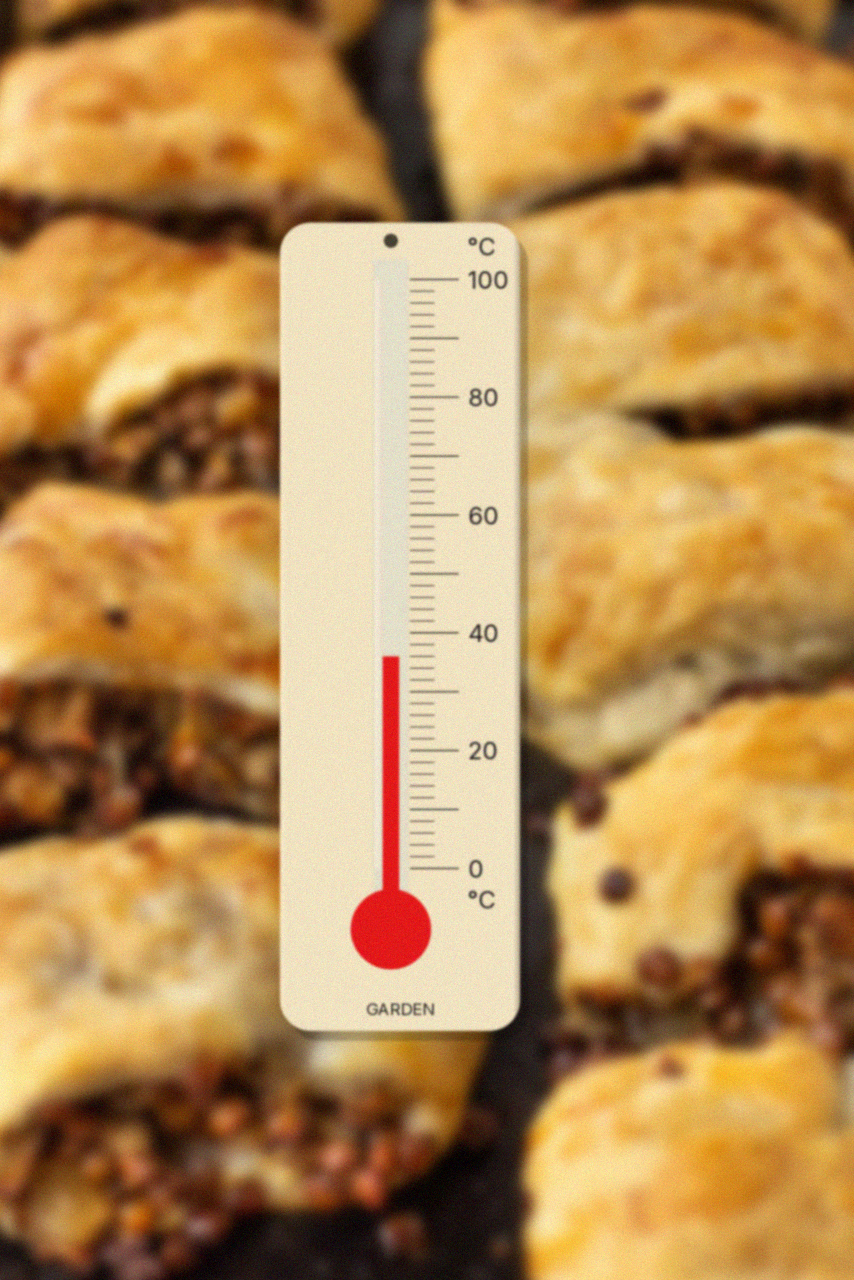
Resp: {"value": 36, "unit": "°C"}
